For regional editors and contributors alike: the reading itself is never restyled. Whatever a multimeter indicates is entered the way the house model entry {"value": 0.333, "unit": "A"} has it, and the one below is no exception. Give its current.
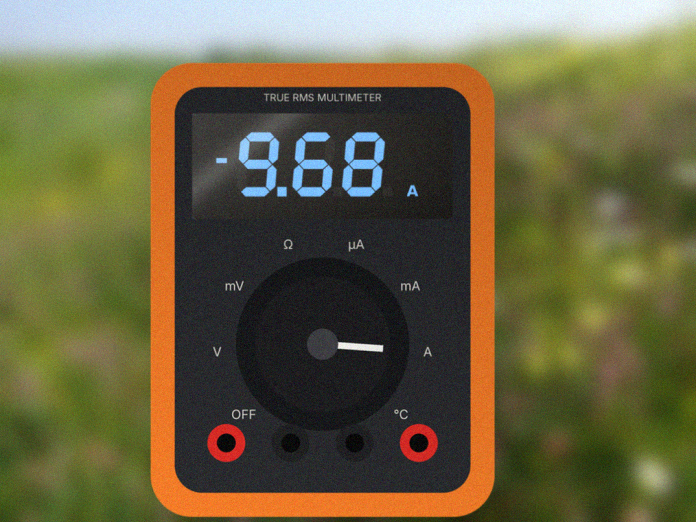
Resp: {"value": -9.68, "unit": "A"}
